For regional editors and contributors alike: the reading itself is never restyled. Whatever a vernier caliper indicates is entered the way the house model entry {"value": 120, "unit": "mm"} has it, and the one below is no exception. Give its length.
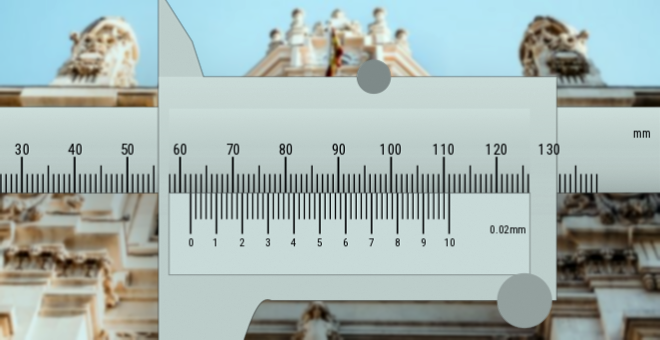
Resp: {"value": 62.0, "unit": "mm"}
